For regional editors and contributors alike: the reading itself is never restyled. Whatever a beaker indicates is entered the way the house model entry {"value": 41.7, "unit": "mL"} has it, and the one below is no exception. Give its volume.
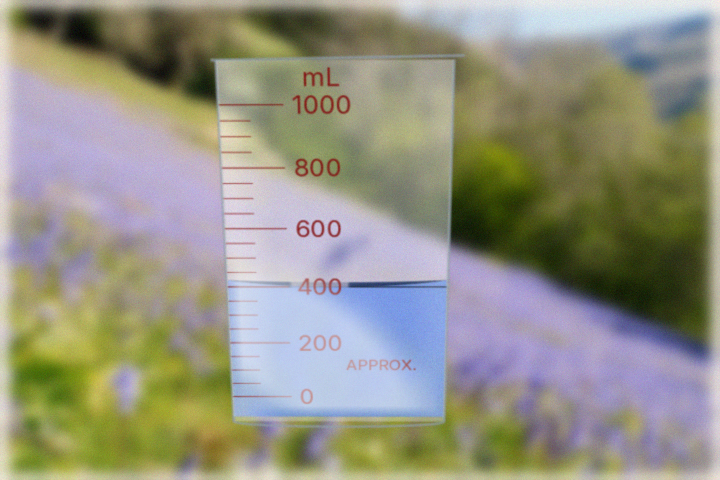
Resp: {"value": 400, "unit": "mL"}
